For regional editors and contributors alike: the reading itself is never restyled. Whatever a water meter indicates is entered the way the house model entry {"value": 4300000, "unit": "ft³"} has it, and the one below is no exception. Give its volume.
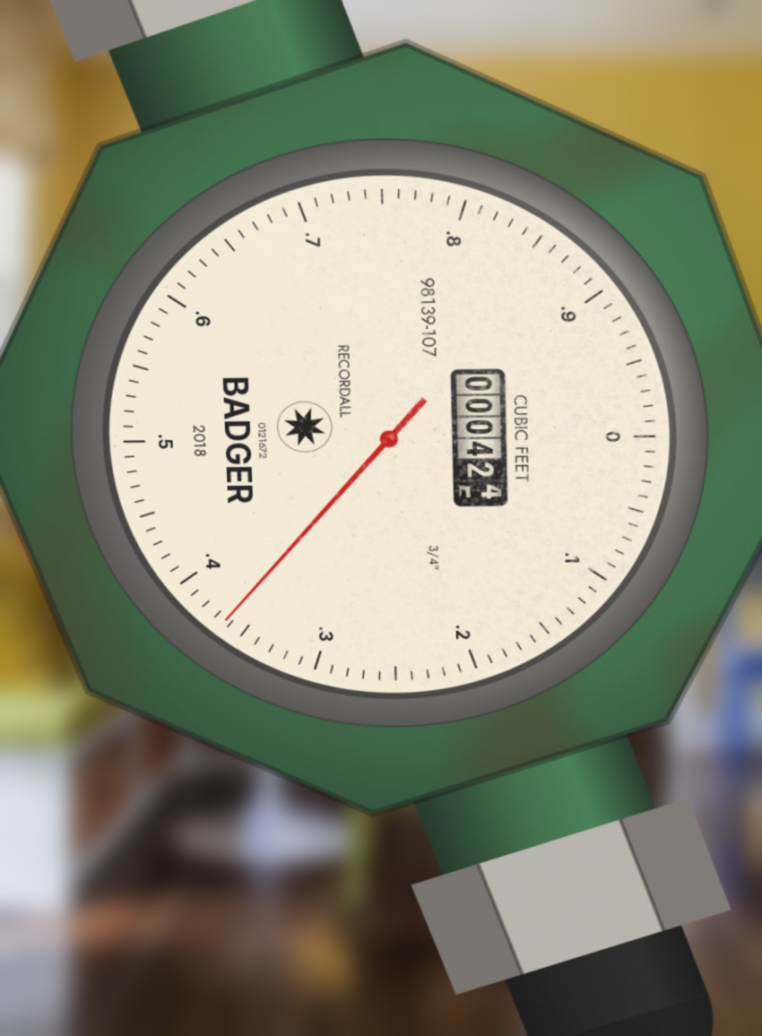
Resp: {"value": 424.36, "unit": "ft³"}
